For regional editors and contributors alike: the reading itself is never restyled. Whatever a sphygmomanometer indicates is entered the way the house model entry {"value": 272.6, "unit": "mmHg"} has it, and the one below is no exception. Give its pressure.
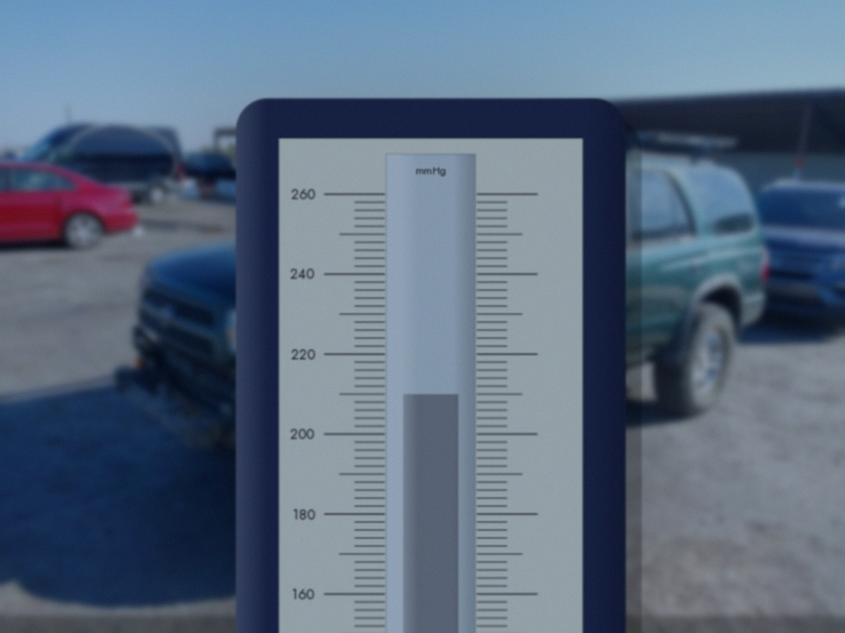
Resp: {"value": 210, "unit": "mmHg"}
